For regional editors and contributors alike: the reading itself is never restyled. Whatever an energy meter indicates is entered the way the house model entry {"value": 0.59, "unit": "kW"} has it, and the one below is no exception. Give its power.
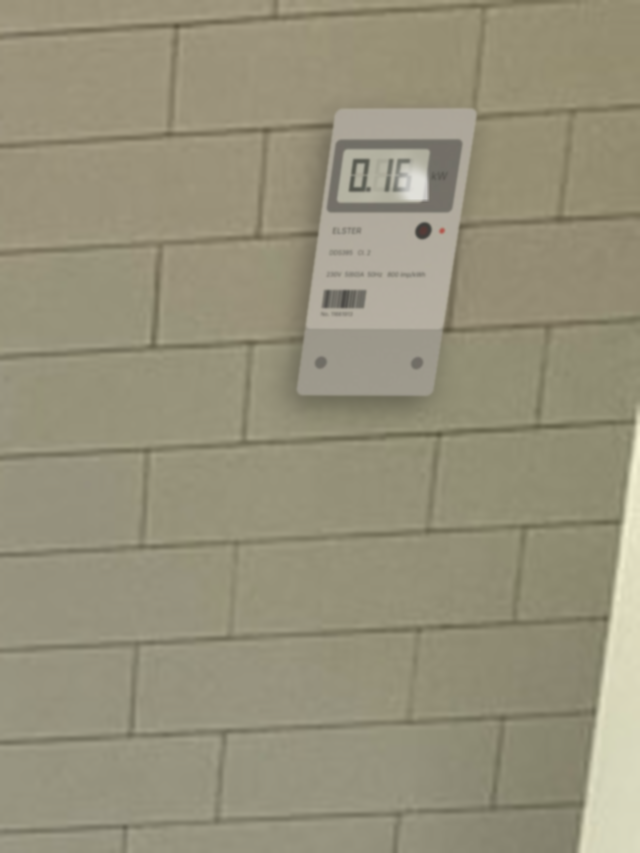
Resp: {"value": 0.16, "unit": "kW"}
